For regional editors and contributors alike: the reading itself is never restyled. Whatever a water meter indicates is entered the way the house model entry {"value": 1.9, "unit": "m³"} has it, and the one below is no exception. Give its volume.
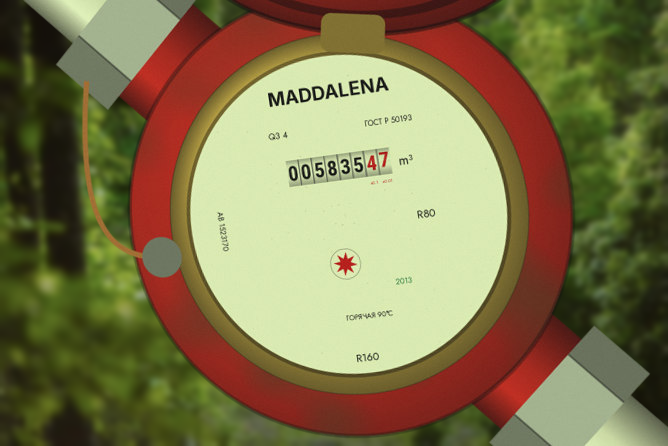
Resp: {"value": 5835.47, "unit": "m³"}
